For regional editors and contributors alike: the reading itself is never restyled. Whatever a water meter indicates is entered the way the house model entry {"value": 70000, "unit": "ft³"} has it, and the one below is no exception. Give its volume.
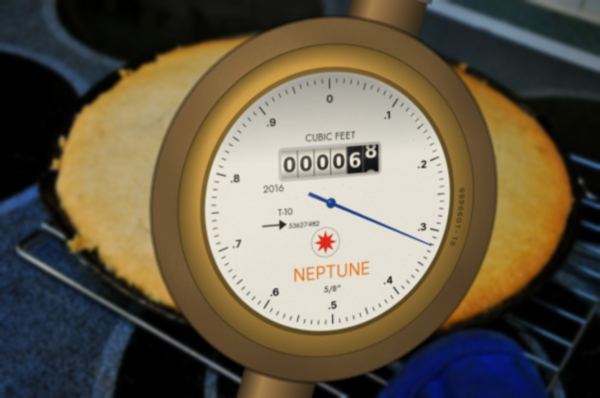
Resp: {"value": 68.32, "unit": "ft³"}
